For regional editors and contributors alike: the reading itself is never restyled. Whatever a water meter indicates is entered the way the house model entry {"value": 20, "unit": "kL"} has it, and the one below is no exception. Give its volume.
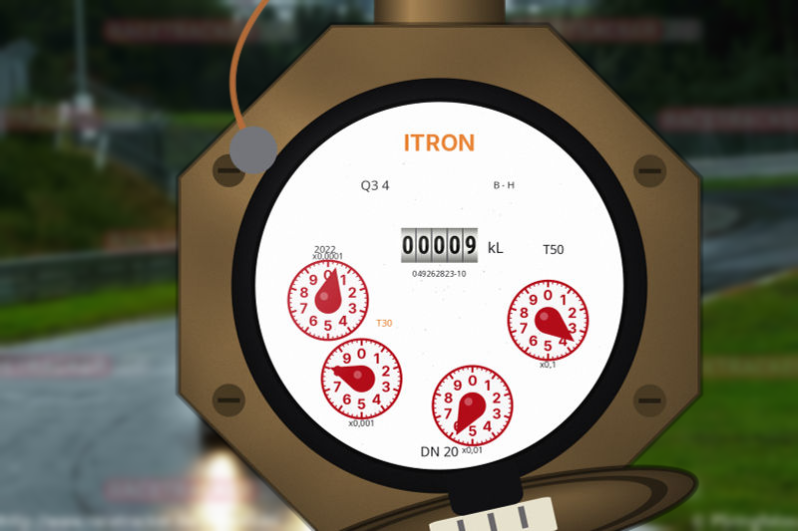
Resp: {"value": 9.3580, "unit": "kL"}
